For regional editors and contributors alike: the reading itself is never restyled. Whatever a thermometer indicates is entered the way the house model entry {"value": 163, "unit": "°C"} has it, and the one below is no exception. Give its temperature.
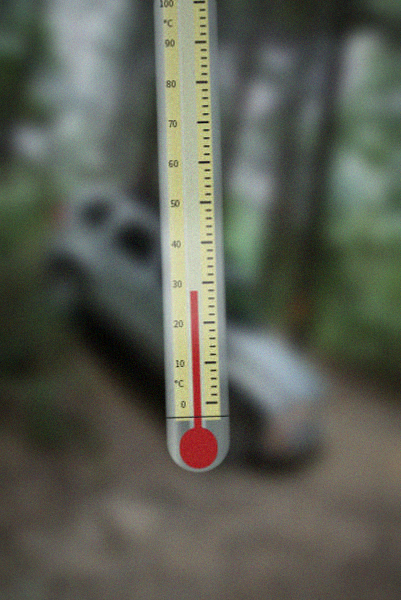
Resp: {"value": 28, "unit": "°C"}
